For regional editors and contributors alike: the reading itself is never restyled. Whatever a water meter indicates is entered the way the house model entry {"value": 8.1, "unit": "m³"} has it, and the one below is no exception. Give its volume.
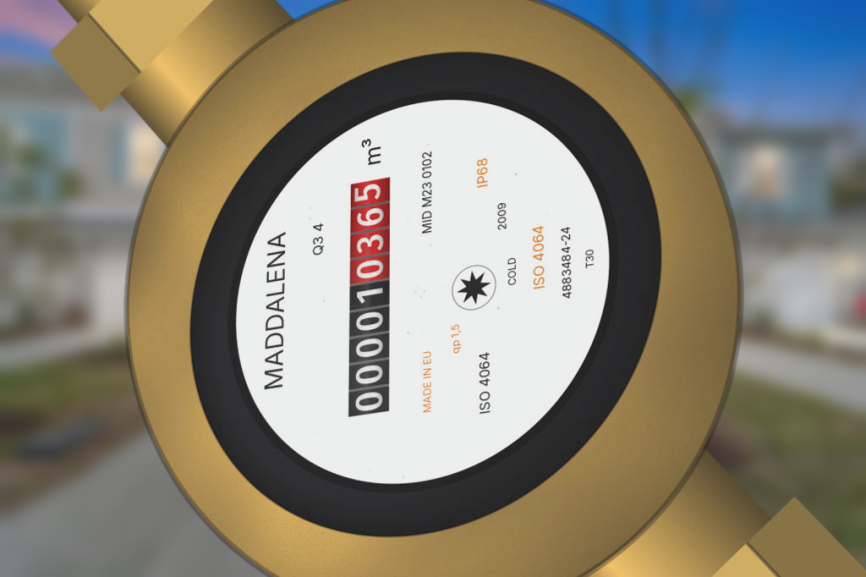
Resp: {"value": 1.0365, "unit": "m³"}
